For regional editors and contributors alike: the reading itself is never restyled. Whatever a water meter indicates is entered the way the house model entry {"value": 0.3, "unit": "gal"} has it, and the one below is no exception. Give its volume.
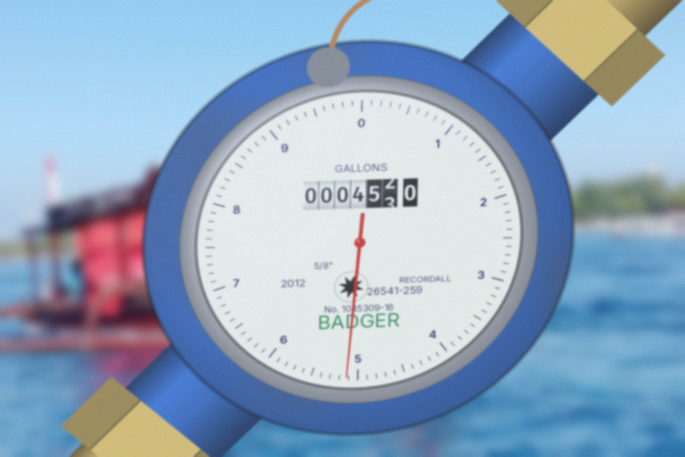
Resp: {"value": 4525.1, "unit": "gal"}
